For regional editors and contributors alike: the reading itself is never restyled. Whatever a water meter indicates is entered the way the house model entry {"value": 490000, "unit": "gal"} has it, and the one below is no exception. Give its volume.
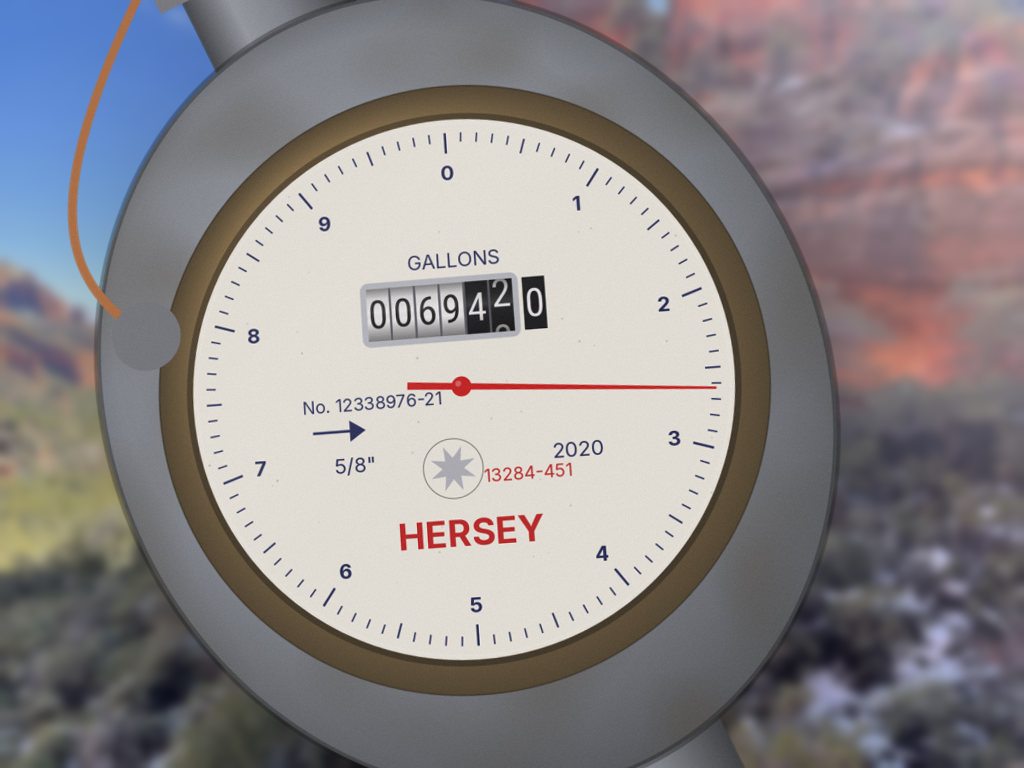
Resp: {"value": 69422.6, "unit": "gal"}
